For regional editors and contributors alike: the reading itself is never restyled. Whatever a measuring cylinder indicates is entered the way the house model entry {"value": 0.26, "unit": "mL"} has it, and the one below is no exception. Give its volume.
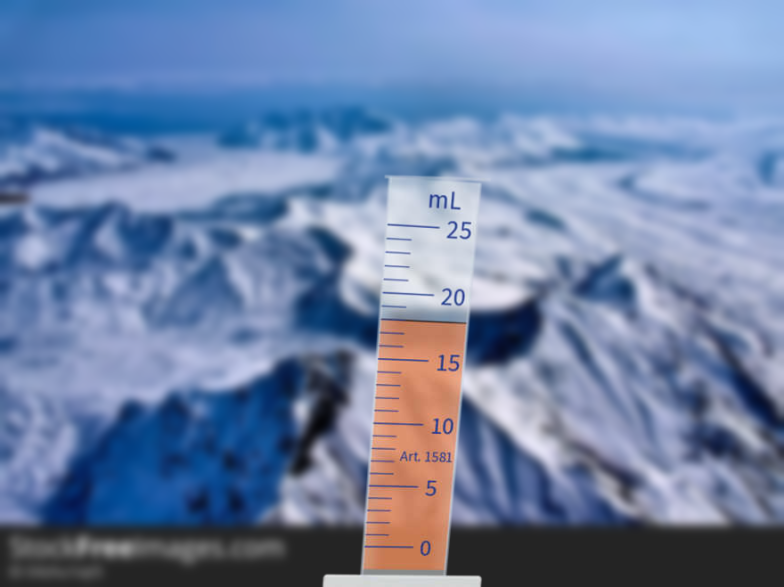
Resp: {"value": 18, "unit": "mL"}
